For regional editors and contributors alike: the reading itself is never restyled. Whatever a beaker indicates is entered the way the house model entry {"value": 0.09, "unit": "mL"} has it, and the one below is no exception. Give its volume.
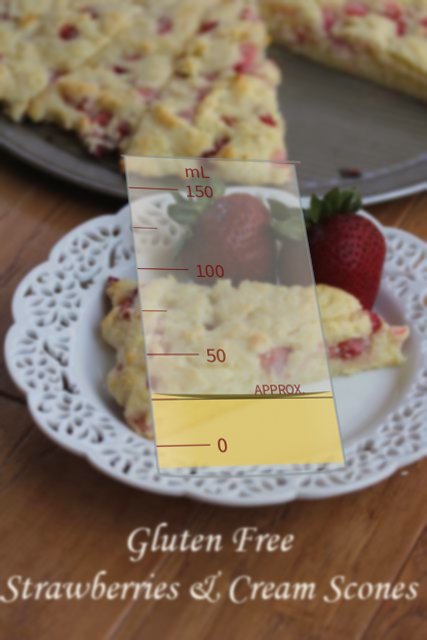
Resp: {"value": 25, "unit": "mL"}
